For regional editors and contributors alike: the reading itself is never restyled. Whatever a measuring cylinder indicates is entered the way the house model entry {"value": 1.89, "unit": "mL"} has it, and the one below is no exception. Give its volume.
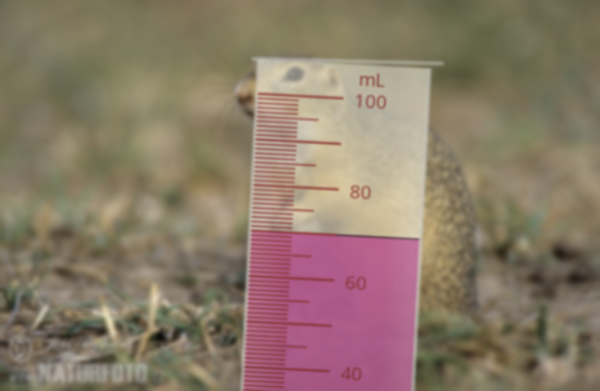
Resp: {"value": 70, "unit": "mL"}
